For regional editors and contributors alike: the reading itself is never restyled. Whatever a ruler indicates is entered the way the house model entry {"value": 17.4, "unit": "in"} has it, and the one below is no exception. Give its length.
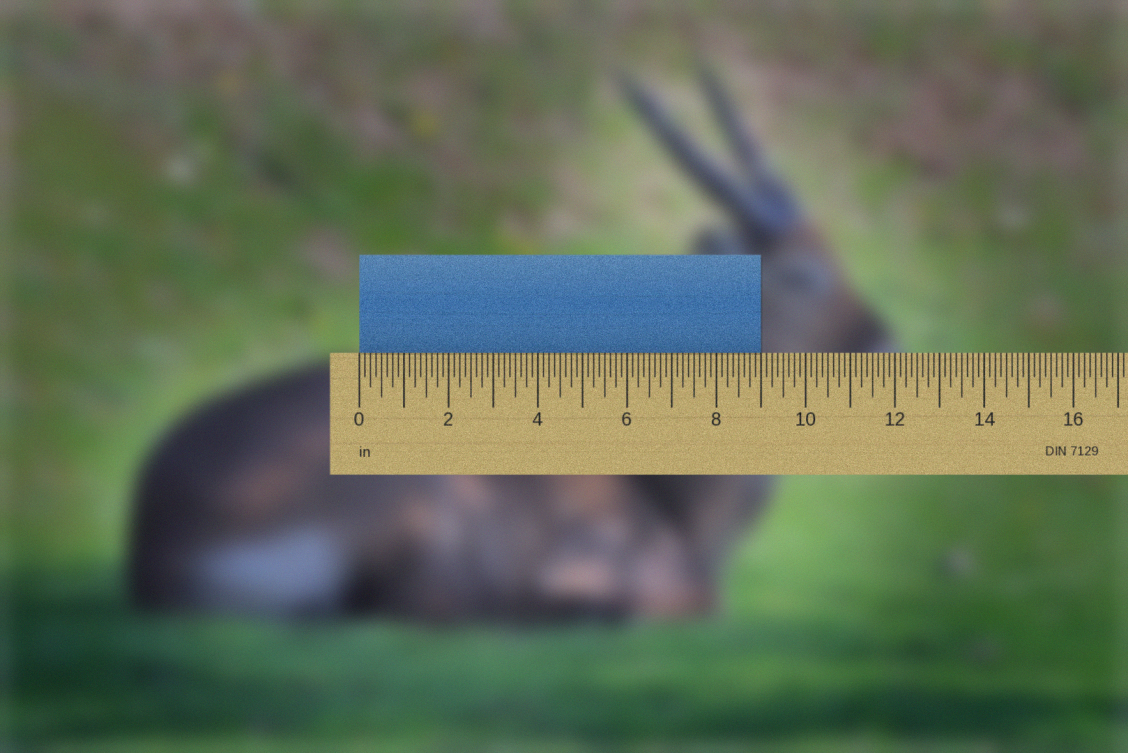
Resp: {"value": 9, "unit": "in"}
